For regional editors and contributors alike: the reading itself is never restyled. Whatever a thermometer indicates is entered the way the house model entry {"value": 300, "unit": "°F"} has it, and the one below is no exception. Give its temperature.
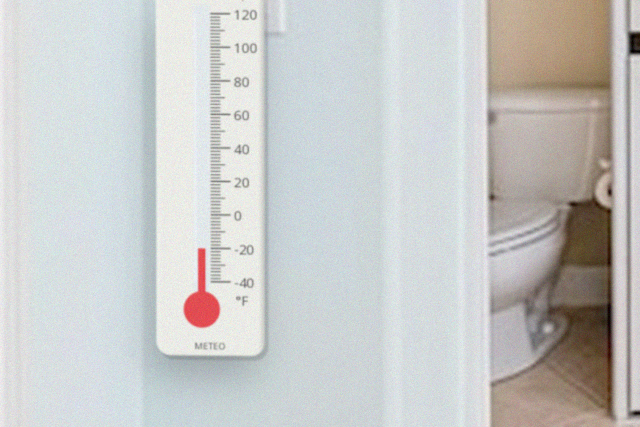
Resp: {"value": -20, "unit": "°F"}
